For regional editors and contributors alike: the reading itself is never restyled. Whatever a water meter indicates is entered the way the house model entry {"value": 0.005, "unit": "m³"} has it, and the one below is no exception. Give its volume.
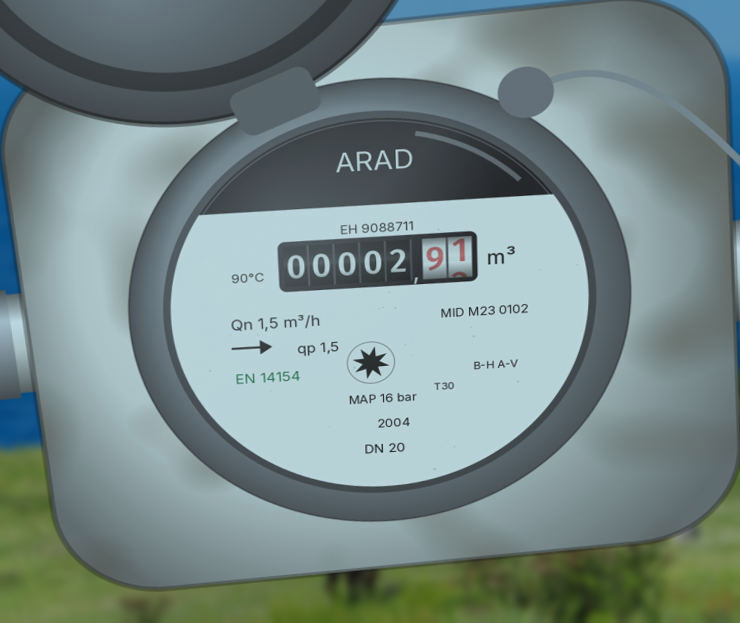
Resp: {"value": 2.91, "unit": "m³"}
